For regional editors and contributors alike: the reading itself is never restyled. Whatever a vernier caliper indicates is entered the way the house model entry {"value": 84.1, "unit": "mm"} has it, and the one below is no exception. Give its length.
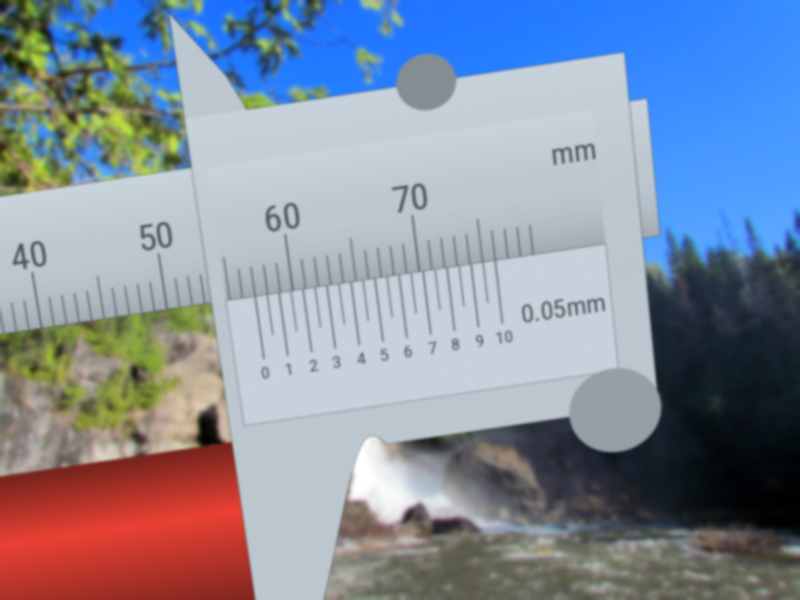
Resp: {"value": 57.0, "unit": "mm"}
